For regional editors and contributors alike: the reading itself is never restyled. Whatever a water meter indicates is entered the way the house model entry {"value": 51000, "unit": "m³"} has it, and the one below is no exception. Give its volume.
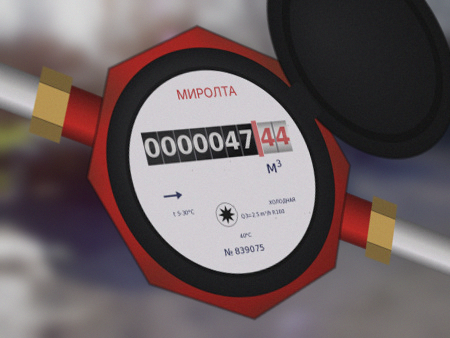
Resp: {"value": 47.44, "unit": "m³"}
